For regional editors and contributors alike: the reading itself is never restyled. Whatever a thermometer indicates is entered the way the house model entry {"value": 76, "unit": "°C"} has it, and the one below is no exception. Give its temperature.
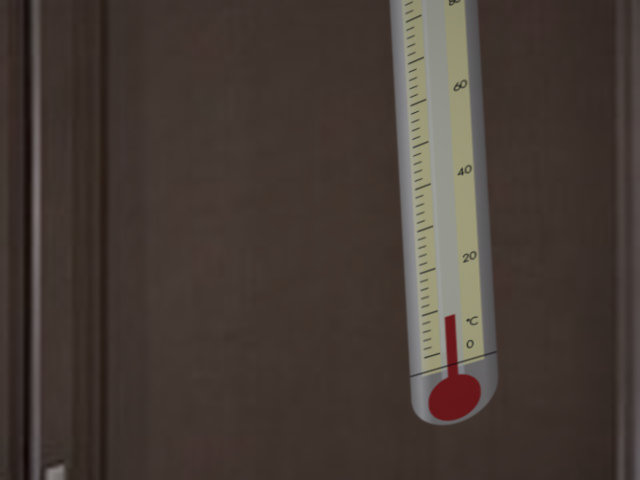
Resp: {"value": 8, "unit": "°C"}
